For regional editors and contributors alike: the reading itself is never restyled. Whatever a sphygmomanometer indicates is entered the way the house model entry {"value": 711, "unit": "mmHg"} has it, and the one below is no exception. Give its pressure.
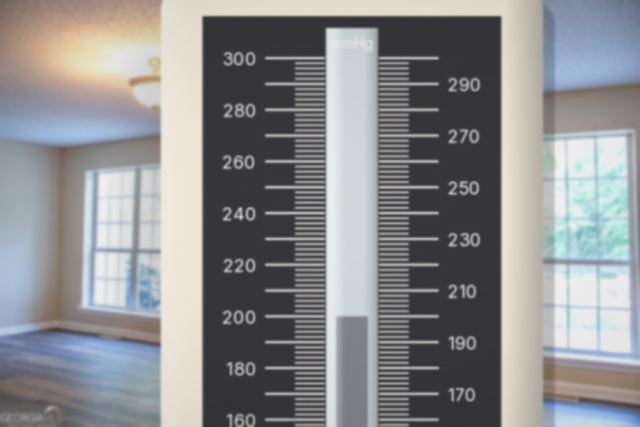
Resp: {"value": 200, "unit": "mmHg"}
